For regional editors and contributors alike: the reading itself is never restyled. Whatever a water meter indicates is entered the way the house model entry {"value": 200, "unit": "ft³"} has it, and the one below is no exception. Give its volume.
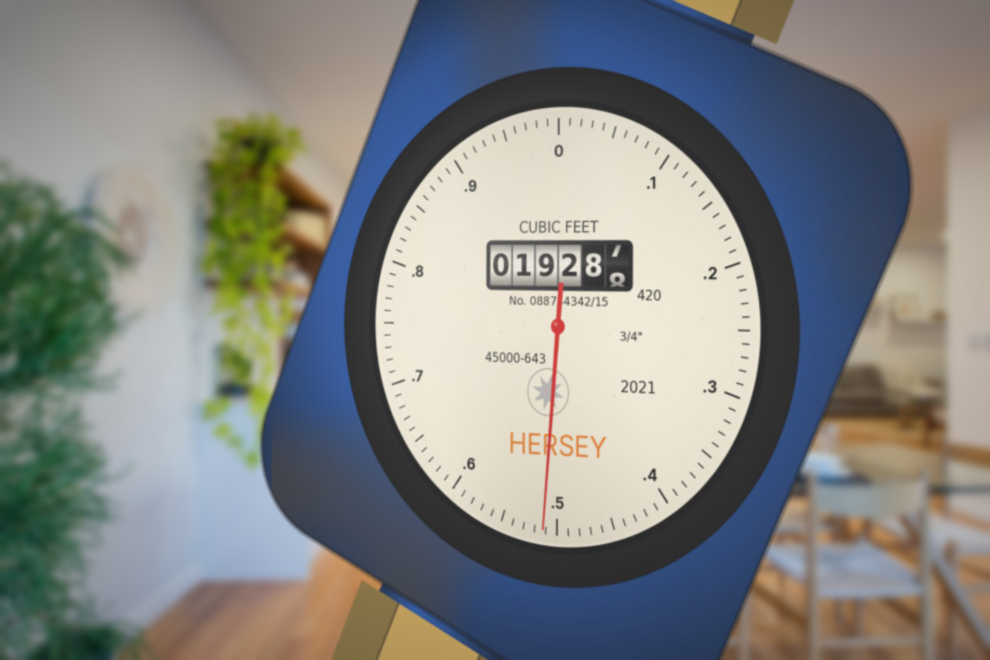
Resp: {"value": 19287.51, "unit": "ft³"}
